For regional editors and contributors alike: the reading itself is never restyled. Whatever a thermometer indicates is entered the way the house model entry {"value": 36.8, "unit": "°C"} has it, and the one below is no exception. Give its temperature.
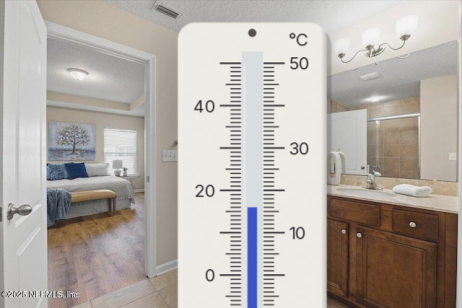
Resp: {"value": 16, "unit": "°C"}
